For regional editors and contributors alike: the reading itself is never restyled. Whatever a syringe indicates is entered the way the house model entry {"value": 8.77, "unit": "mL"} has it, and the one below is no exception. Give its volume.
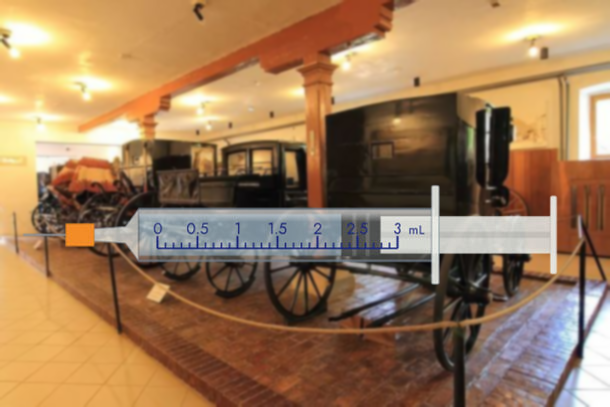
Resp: {"value": 2.3, "unit": "mL"}
